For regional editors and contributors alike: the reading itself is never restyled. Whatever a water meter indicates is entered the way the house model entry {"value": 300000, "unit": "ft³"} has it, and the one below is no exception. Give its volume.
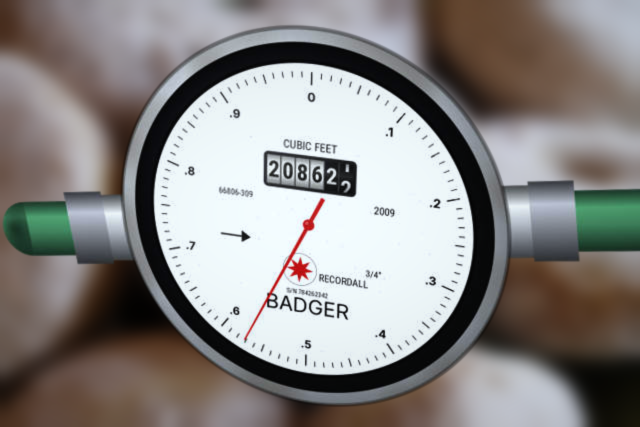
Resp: {"value": 208621.57, "unit": "ft³"}
